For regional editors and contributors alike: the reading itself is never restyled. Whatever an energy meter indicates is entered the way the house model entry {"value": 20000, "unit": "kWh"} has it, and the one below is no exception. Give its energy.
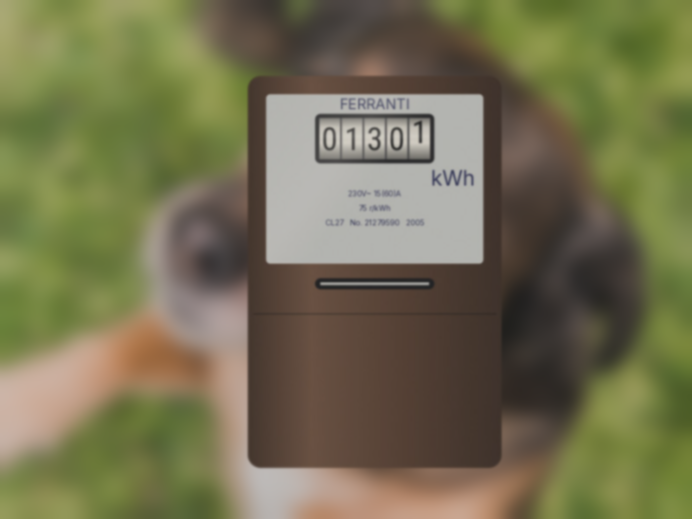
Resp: {"value": 1301, "unit": "kWh"}
